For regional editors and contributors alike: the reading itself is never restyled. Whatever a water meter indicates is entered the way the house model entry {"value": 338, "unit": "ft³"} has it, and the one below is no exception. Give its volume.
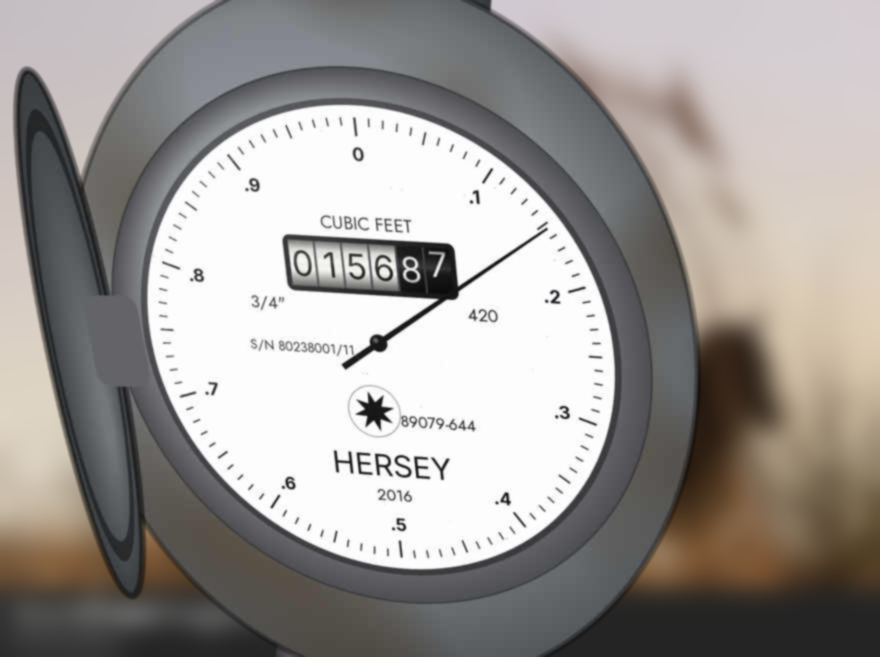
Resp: {"value": 15687.15, "unit": "ft³"}
